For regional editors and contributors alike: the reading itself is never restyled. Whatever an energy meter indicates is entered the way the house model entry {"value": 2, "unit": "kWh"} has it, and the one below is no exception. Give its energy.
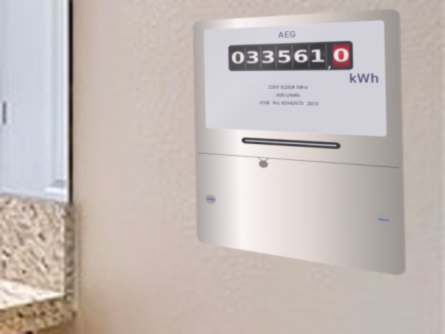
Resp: {"value": 33561.0, "unit": "kWh"}
